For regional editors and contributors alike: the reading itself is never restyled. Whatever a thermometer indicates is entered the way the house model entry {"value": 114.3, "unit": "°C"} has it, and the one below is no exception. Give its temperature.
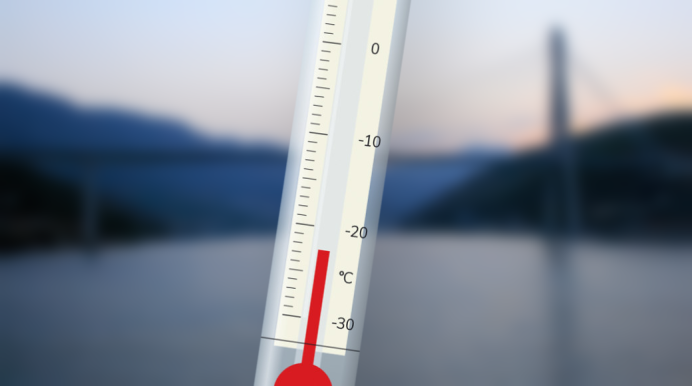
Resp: {"value": -22.5, "unit": "°C"}
